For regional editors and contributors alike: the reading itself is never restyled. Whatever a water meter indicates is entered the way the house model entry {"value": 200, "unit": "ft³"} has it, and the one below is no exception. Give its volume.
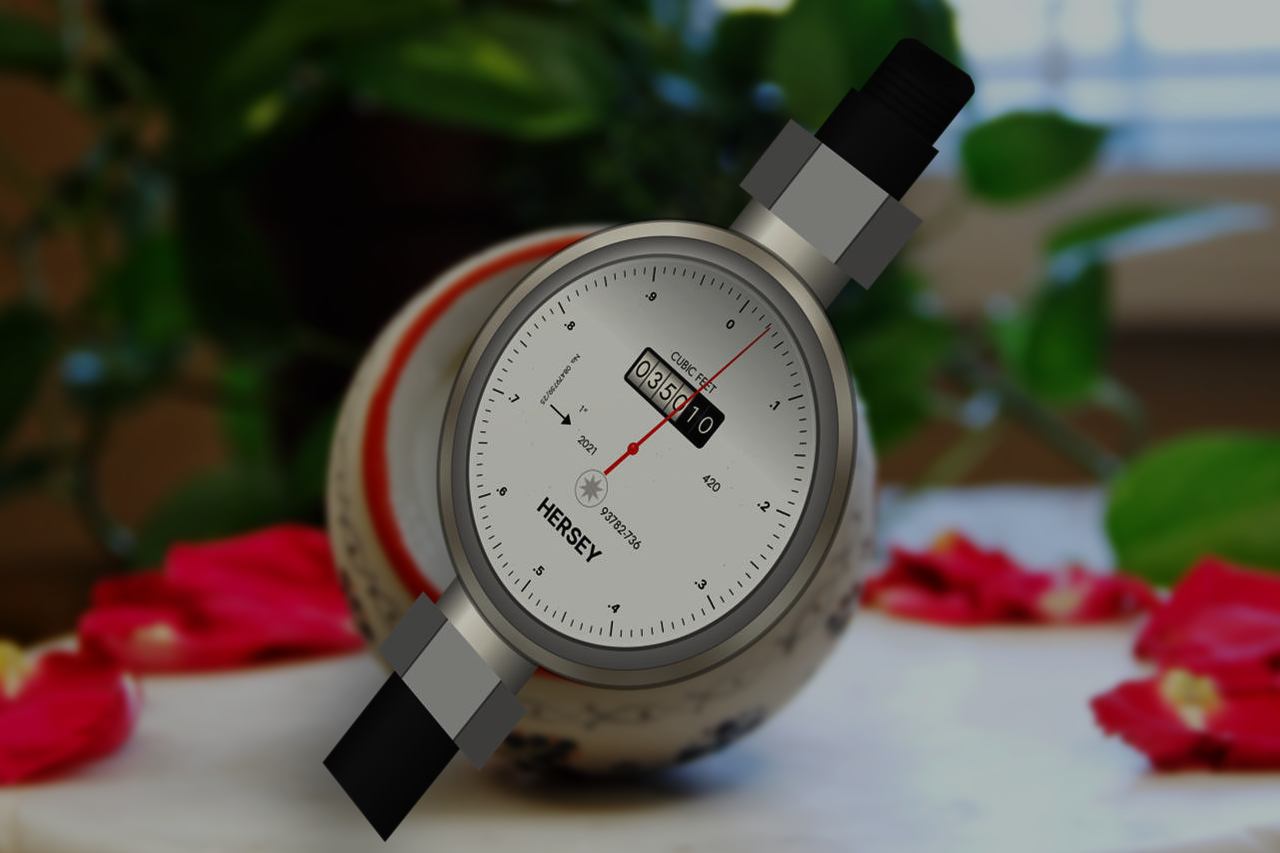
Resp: {"value": 35010.03, "unit": "ft³"}
